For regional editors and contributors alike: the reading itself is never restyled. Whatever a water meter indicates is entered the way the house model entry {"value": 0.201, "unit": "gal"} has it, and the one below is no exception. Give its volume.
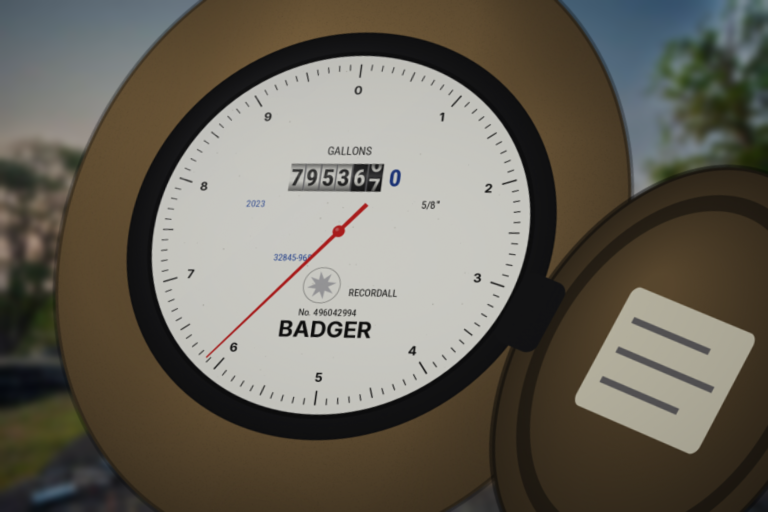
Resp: {"value": 7953666.1, "unit": "gal"}
